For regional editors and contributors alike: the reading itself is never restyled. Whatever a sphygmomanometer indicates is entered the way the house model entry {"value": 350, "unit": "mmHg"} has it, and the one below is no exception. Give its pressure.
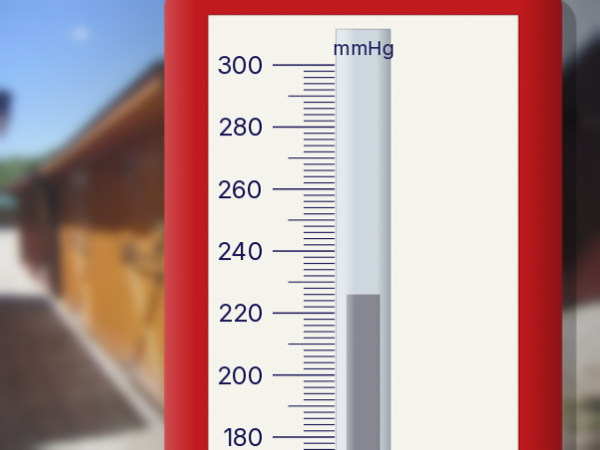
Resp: {"value": 226, "unit": "mmHg"}
